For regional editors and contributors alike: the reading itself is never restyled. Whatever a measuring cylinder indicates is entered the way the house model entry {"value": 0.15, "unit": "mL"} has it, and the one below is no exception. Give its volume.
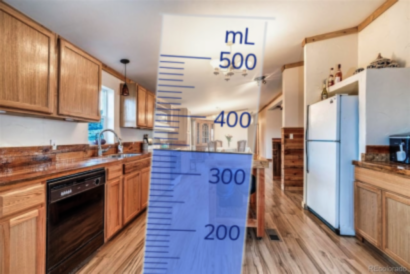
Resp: {"value": 340, "unit": "mL"}
